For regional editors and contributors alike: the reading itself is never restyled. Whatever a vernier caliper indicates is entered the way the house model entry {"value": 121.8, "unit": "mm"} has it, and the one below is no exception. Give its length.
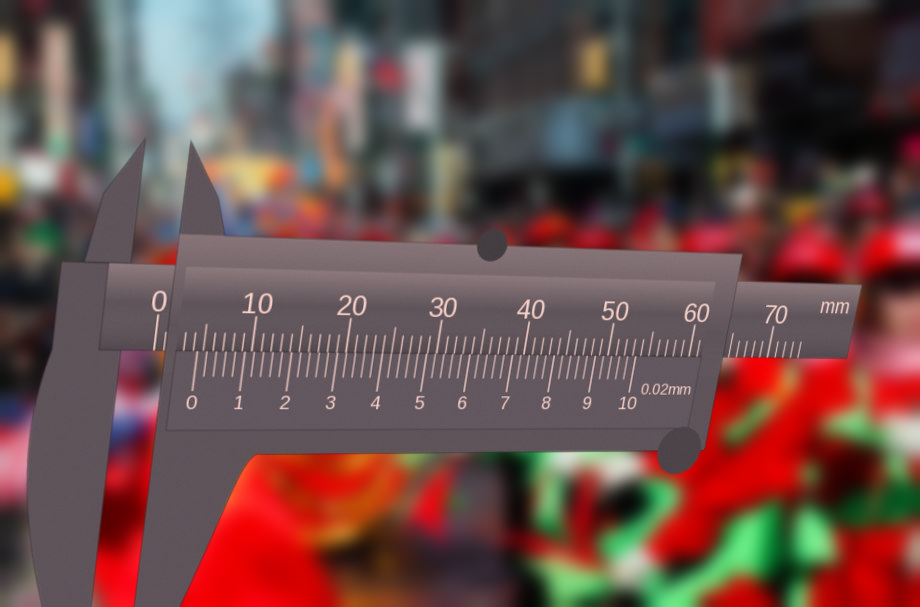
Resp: {"value": 4.4, "unit": "mm"}
